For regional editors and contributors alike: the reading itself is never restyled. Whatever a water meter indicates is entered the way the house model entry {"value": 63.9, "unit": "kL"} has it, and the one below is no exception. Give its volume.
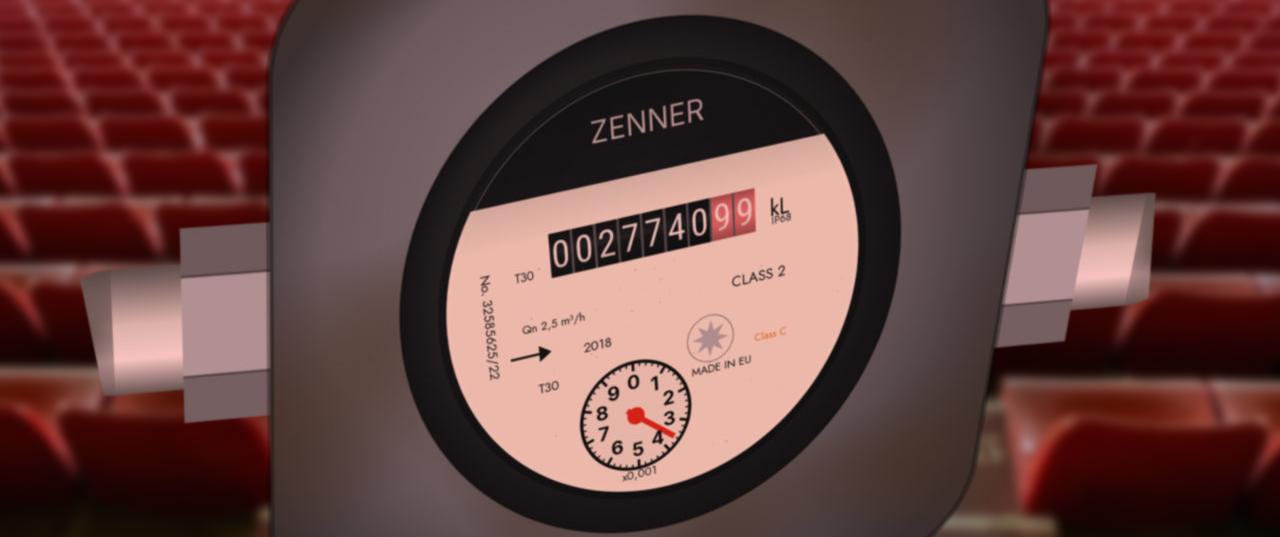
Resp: {"value": 27740.993, "unit": "kL"}
